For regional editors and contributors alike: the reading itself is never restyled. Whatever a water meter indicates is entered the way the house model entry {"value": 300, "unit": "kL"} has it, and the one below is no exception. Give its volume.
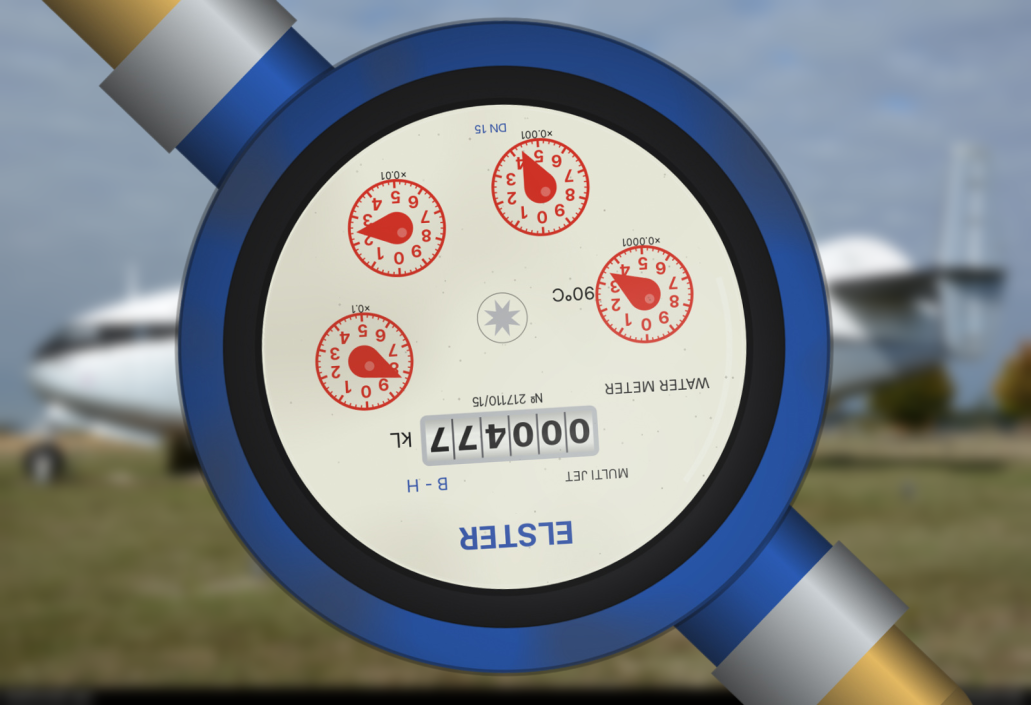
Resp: {"value": 477.8243, "unit": "kL"}
